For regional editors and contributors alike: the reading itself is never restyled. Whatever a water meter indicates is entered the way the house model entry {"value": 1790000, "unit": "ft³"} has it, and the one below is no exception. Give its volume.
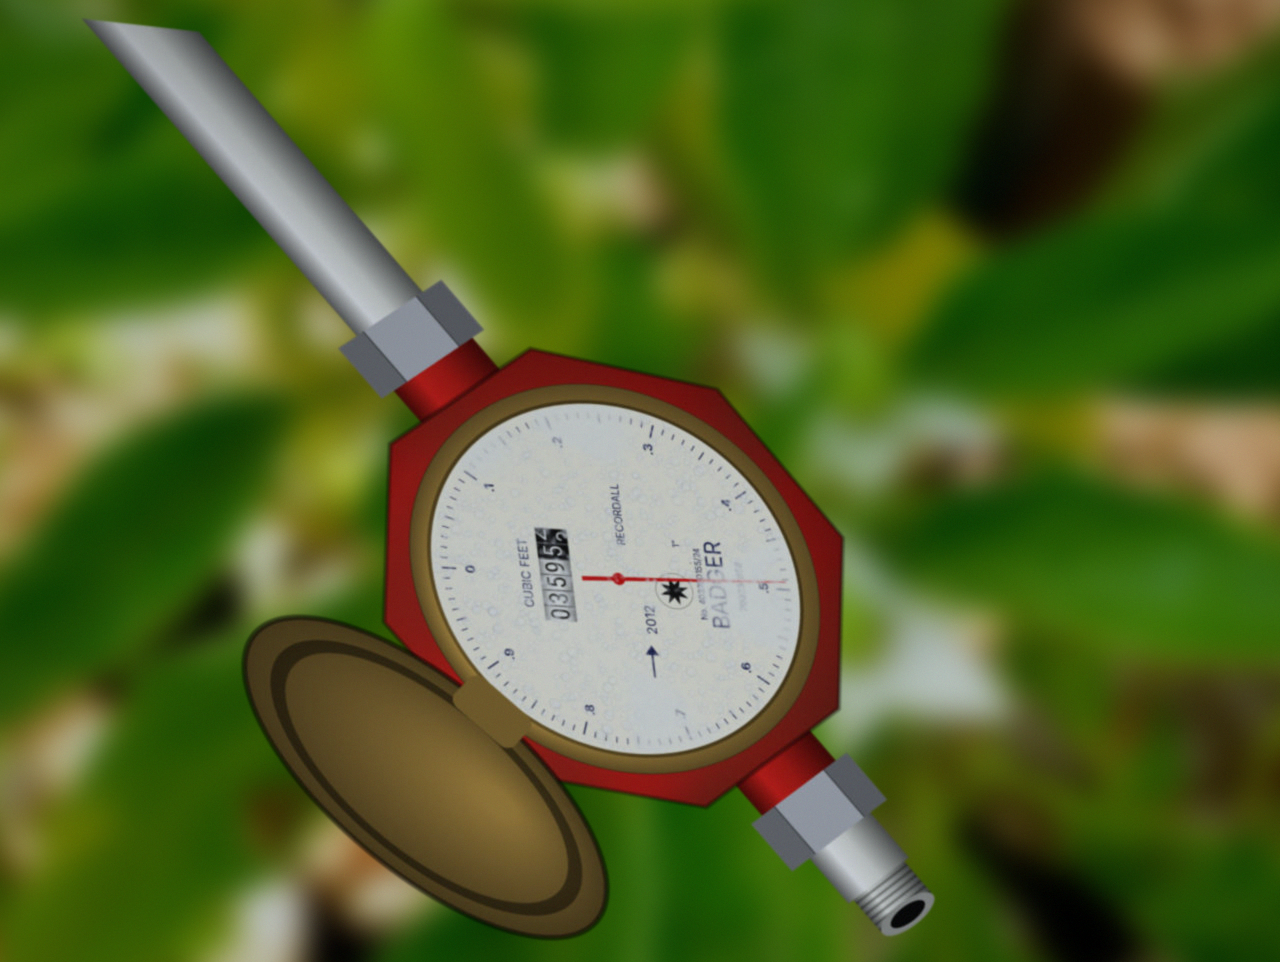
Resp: {"value": 35952.49, "unit": "ft³"}
